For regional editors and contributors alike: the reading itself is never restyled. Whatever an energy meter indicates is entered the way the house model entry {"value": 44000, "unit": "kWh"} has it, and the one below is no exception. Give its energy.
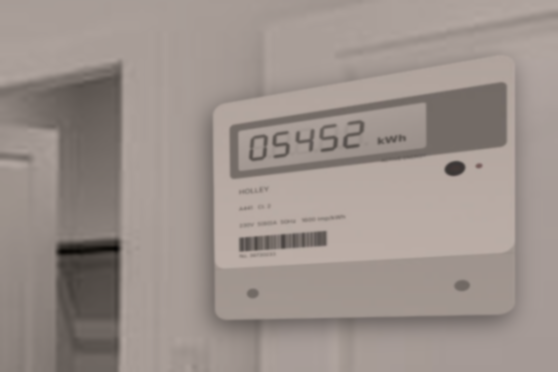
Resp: {"value": 5452, "unit": "kWh"}
